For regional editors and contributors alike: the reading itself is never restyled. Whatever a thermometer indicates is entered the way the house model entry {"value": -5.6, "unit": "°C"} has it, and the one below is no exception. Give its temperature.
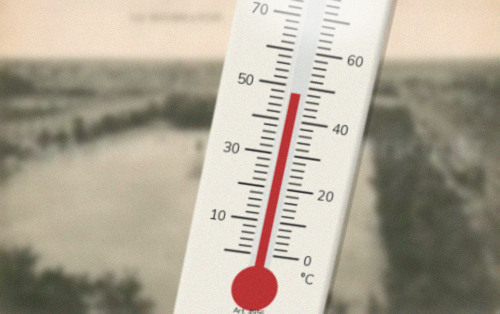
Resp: {"value": 48, "unit": "°C"}
